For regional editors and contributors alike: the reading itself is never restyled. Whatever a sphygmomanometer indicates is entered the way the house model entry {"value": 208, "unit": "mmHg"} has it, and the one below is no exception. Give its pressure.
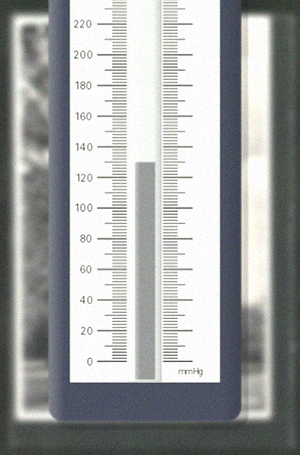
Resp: {"value": 130, "unit": "mmHg"}
